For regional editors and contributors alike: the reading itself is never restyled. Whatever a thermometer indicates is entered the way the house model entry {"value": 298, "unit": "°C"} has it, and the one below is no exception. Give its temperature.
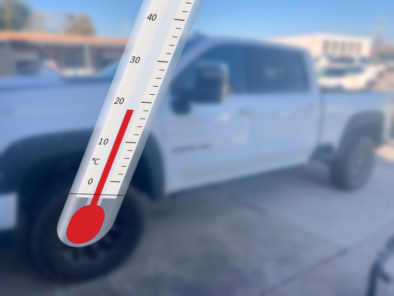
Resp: {"value": 18, "unit": "°C"}
